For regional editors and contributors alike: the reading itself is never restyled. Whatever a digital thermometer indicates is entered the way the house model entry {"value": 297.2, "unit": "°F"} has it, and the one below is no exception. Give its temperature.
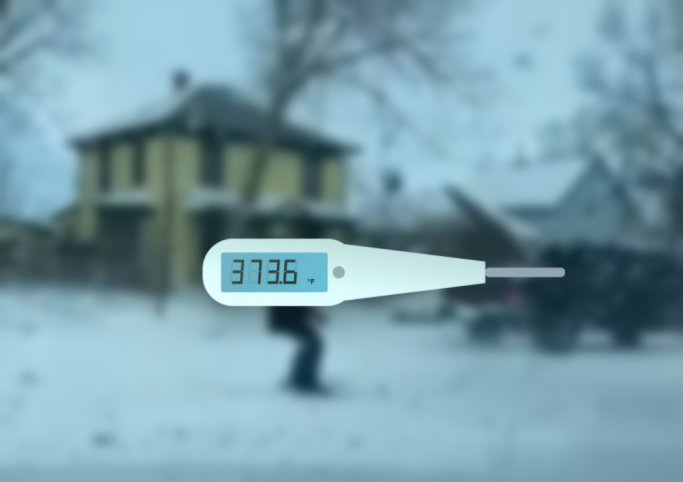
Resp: {"value": 373.6, "unit": "°F"}
